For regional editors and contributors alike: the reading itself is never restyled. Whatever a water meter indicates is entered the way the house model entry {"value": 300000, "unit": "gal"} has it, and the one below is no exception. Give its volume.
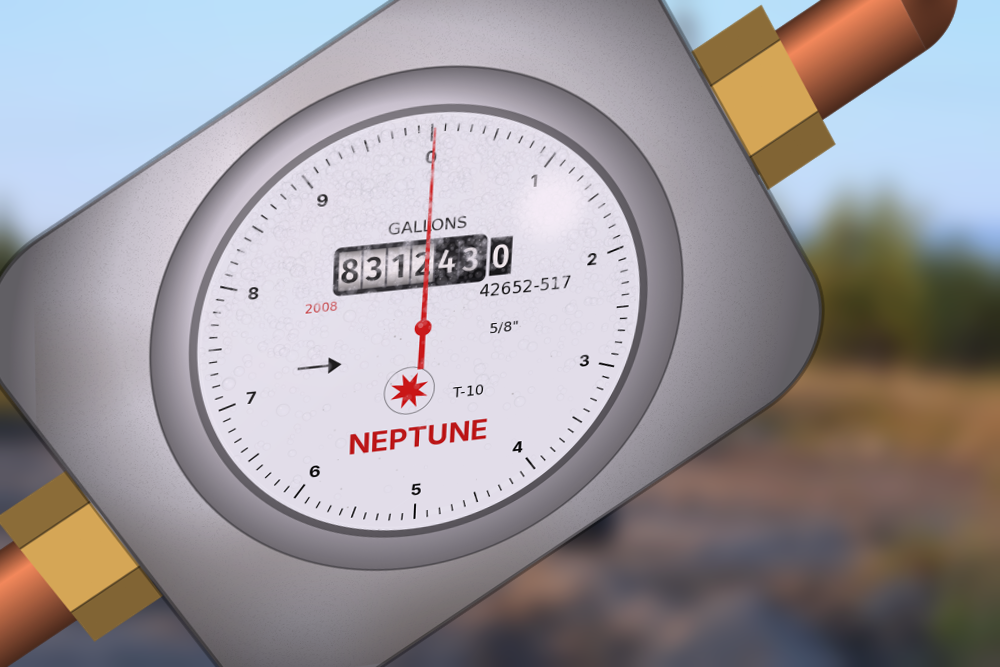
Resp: {"value": 8312430.0, "unit": "gal"}
